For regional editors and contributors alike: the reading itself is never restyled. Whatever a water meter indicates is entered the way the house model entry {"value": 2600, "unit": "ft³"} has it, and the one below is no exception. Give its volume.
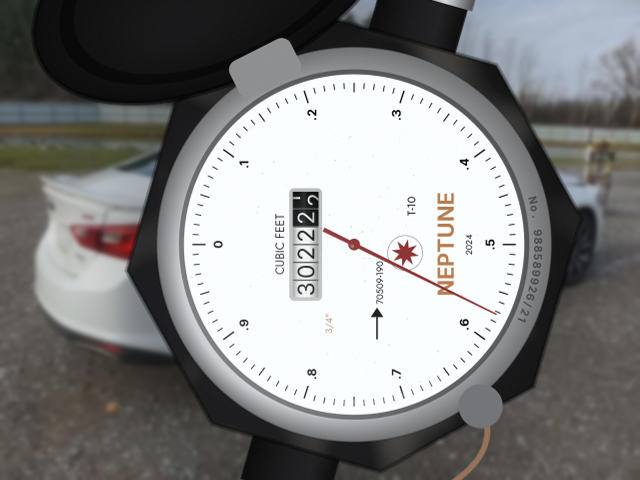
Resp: {"value": 302221.57, "unit": "ft³"}
